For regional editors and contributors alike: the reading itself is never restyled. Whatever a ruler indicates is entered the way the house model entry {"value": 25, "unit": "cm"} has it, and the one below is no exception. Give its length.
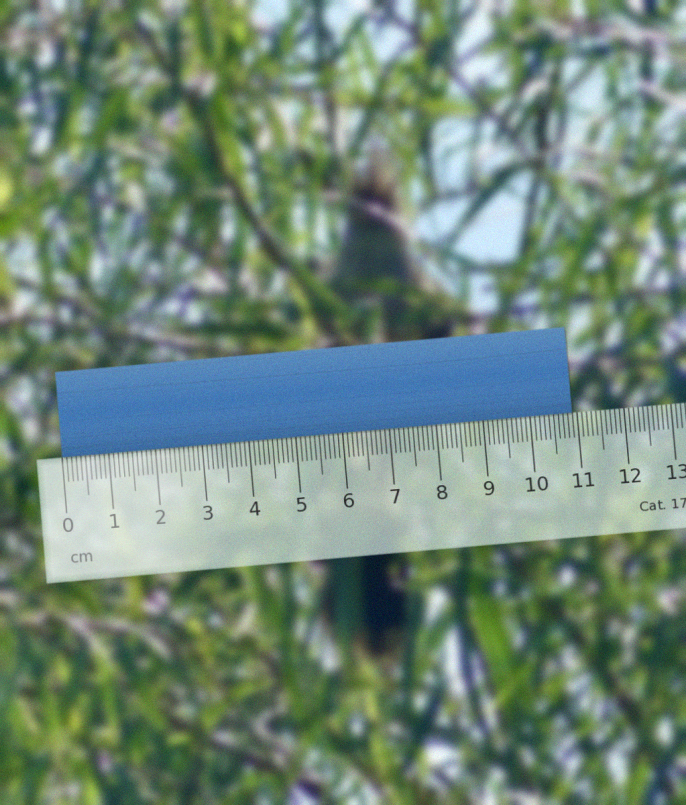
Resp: {"value": 10.9, "unit": "cm"}
